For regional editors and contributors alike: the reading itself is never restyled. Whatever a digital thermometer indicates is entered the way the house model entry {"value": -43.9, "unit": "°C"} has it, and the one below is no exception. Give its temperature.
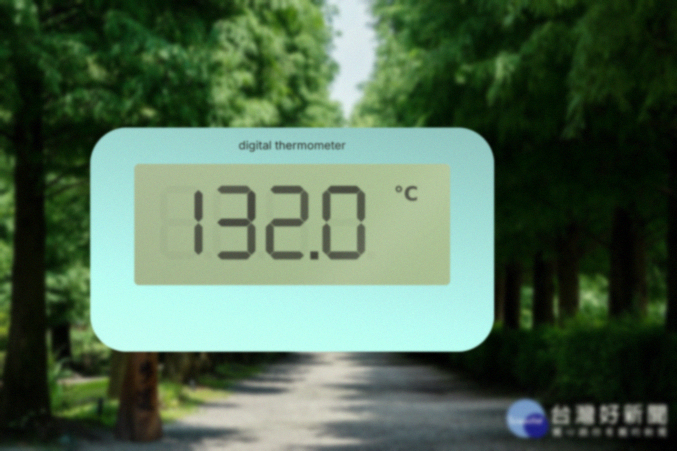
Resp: {"value": 132.0, "unit": "°C"}
